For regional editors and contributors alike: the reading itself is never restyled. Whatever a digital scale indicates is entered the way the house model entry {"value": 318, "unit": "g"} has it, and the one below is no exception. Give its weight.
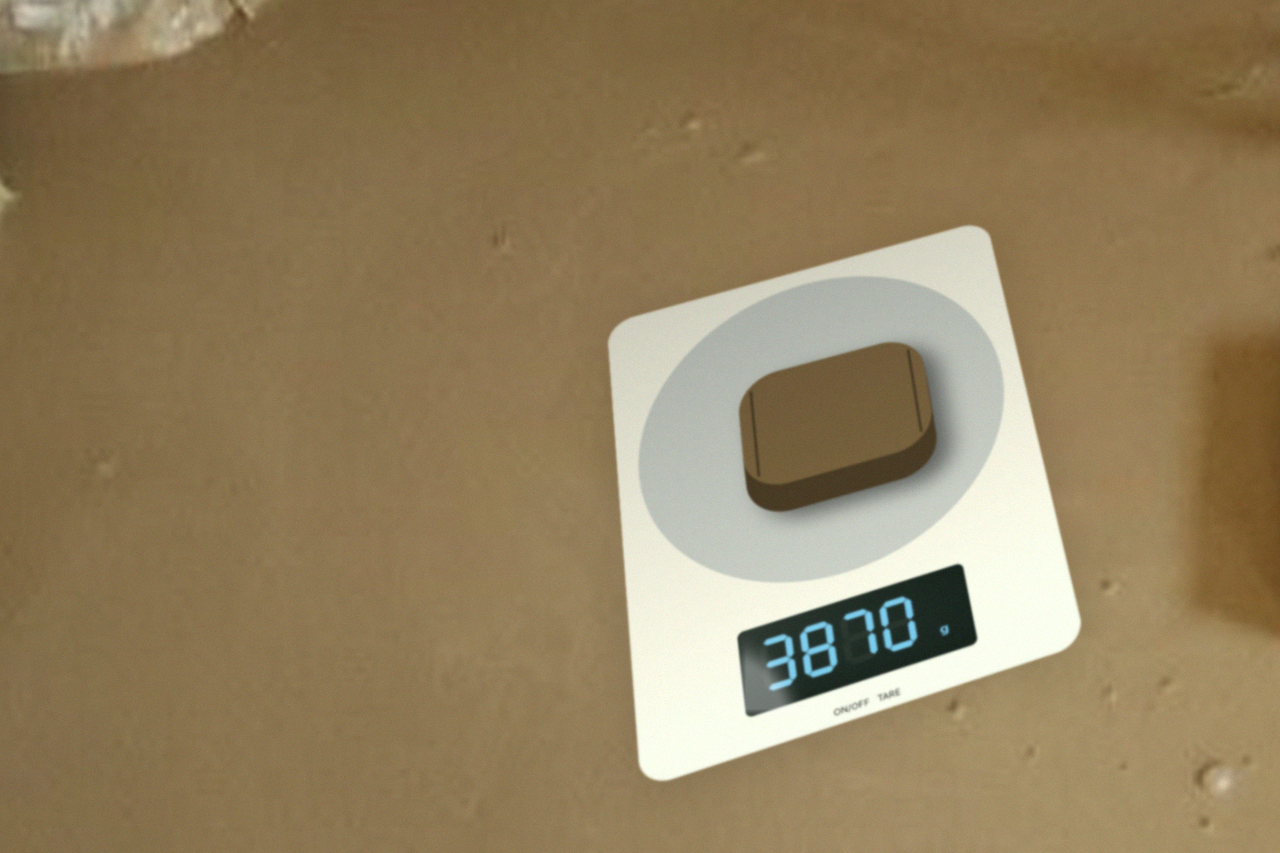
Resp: {"value": 3870, "unit": "g"}
